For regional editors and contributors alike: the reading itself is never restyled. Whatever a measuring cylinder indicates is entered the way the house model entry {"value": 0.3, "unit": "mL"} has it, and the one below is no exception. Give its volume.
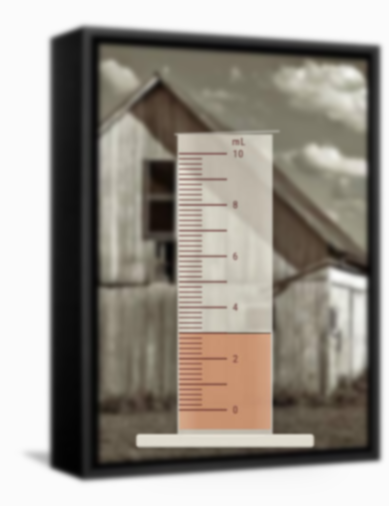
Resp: {"value": 3, "unit": "mL"}
